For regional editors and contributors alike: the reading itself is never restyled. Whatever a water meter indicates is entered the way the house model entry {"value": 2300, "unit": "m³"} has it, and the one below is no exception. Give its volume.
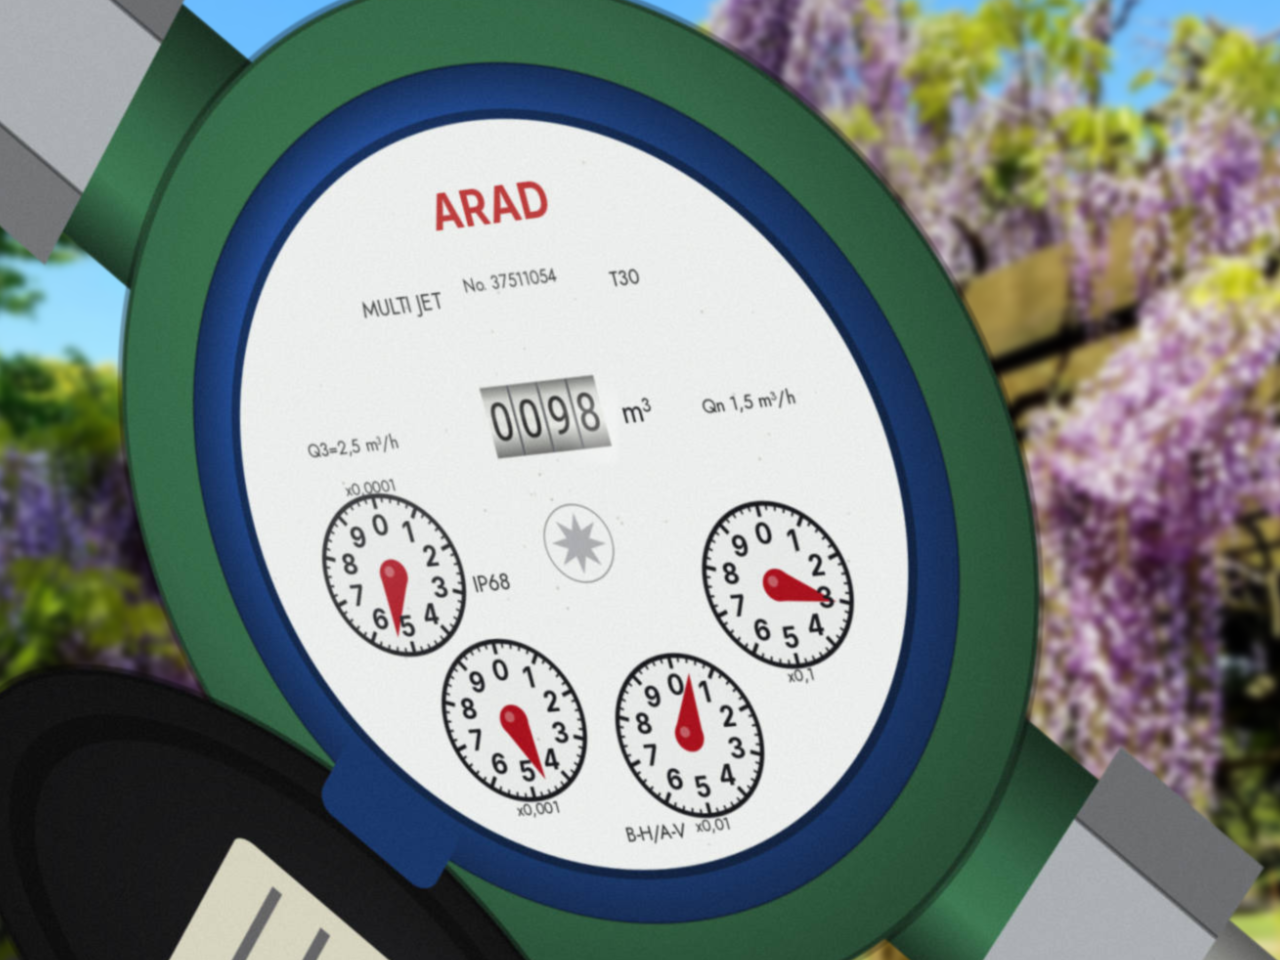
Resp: {"value": 98.3045, "unit": "m³"}
